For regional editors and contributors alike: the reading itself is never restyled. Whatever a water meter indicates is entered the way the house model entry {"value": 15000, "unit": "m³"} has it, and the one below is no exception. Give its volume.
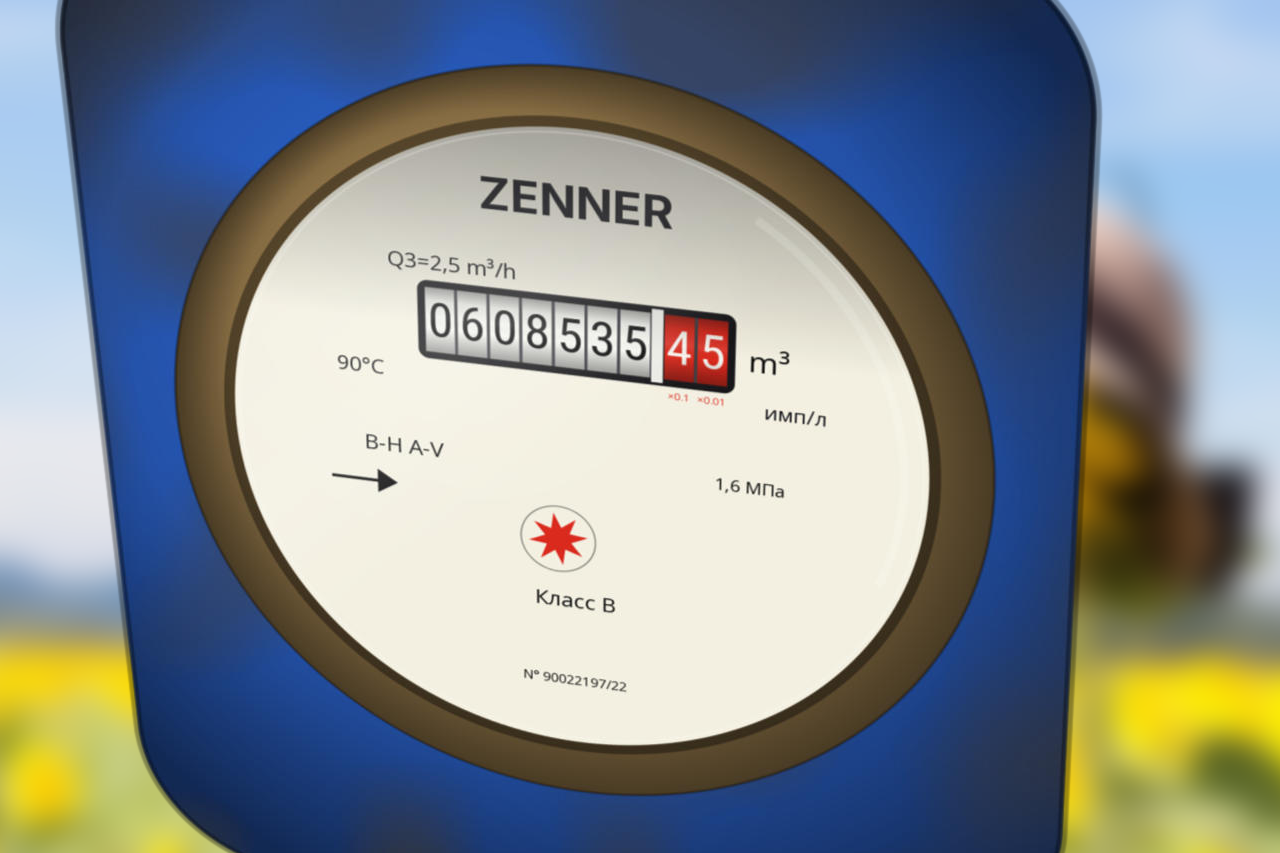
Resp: {"value": 608535.45, "unit": "m³"}
